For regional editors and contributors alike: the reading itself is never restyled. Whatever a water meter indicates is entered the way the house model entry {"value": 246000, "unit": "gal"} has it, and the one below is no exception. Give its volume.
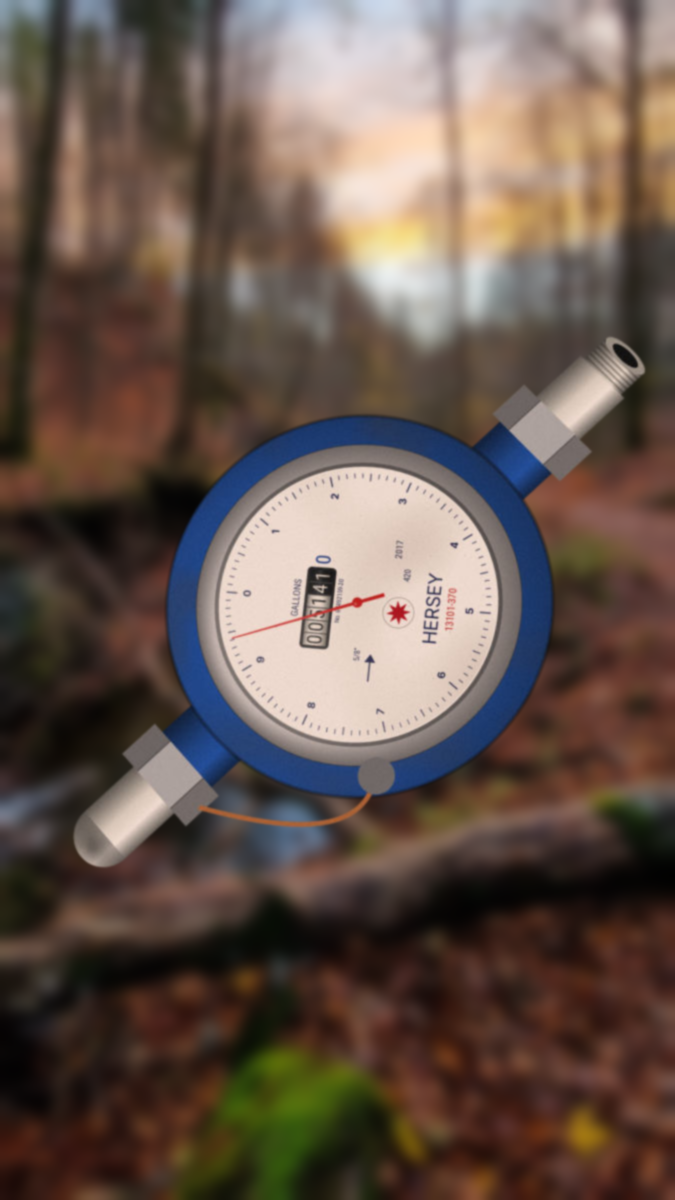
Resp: {"value": 51409.4, "unit": "gal"}
